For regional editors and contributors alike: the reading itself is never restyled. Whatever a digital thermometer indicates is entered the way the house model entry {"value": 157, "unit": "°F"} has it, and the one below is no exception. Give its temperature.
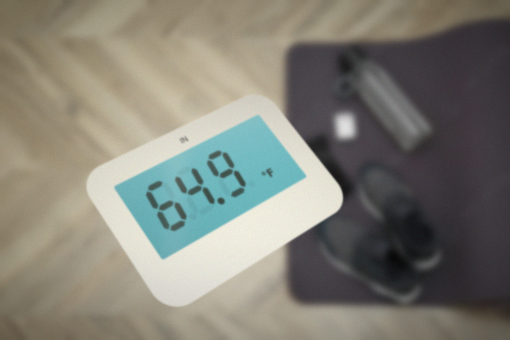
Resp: {"value": 64.9, "unit": "°F"}
